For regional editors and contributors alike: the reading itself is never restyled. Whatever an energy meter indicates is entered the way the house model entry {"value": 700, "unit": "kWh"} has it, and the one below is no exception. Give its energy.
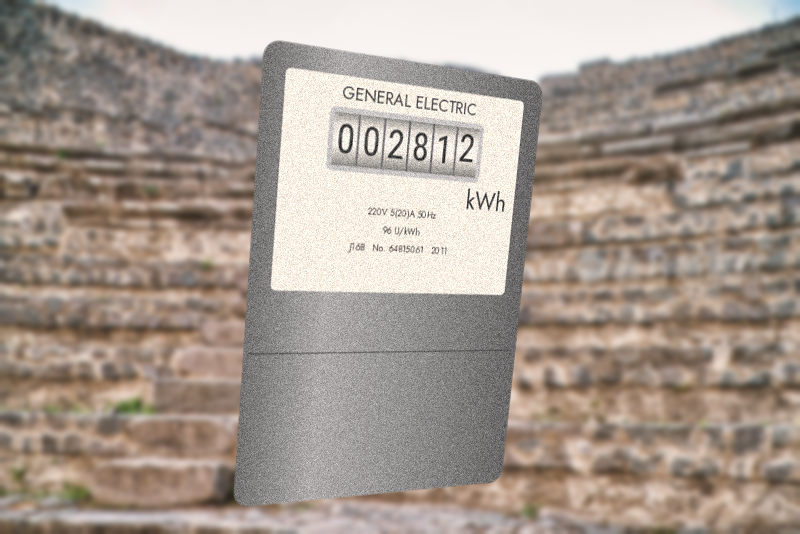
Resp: {"value": 2812, "unit": "kWh"}
